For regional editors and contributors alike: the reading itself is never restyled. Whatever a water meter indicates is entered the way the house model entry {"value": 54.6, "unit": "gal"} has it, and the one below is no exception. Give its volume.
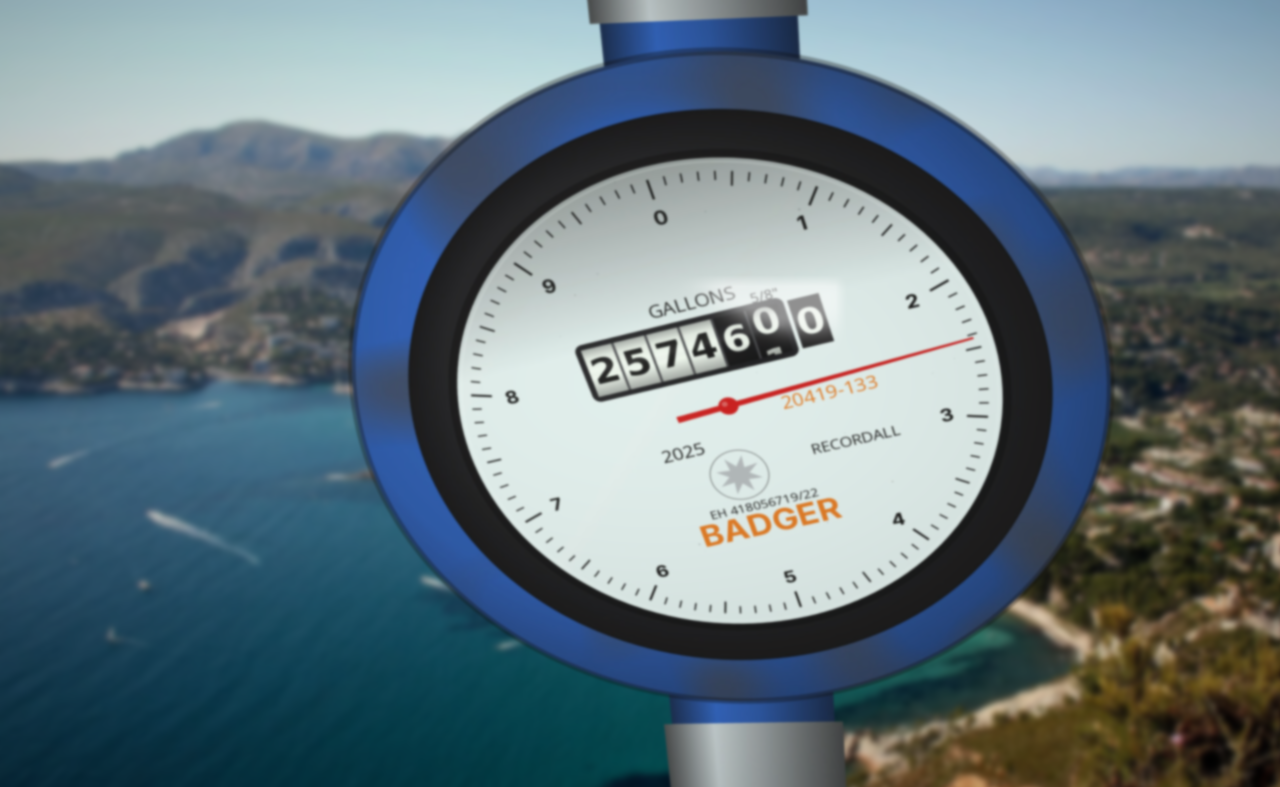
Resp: {"value": 2574602.4, "unit": "gal"}
